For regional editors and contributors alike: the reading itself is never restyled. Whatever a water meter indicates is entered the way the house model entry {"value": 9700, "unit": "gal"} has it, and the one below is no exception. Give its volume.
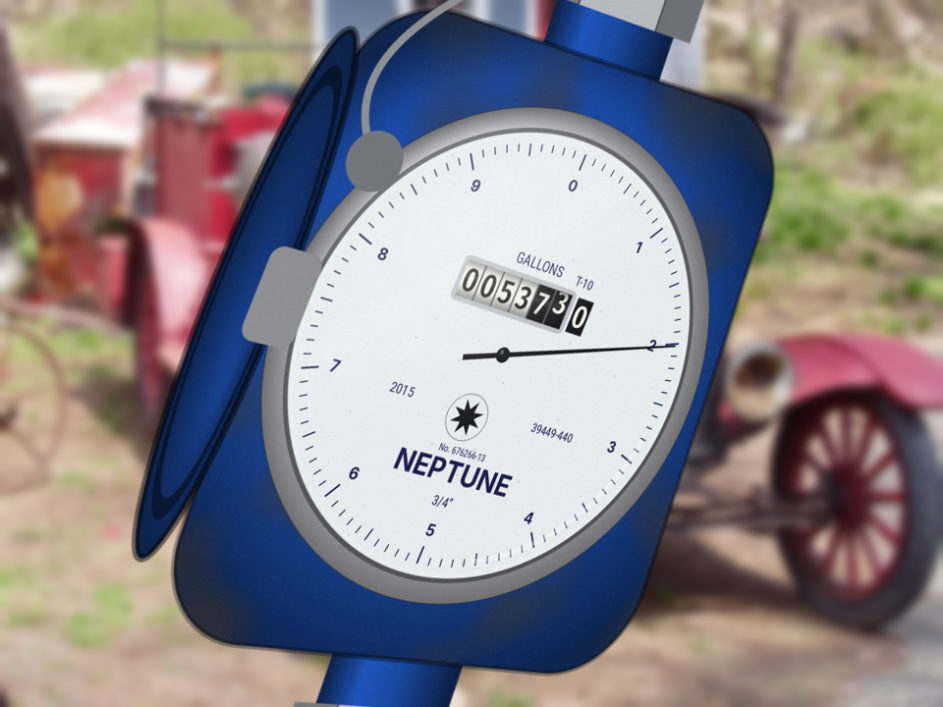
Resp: {"value": 53732.0, "unit": "gal"}
